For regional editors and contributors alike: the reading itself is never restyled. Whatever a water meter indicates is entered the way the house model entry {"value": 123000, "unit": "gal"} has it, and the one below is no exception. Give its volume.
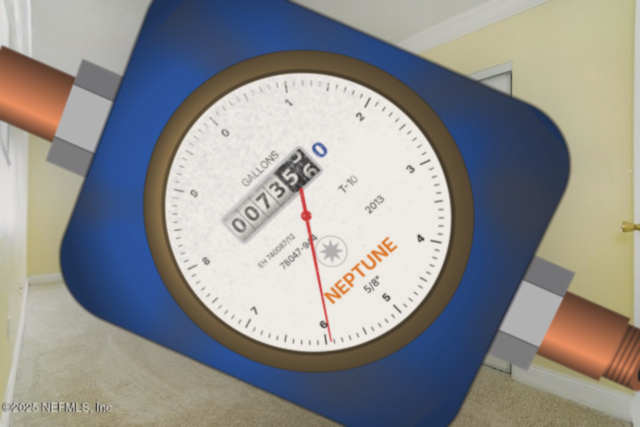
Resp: {"value": 73555.9, "unit": "gal"}
